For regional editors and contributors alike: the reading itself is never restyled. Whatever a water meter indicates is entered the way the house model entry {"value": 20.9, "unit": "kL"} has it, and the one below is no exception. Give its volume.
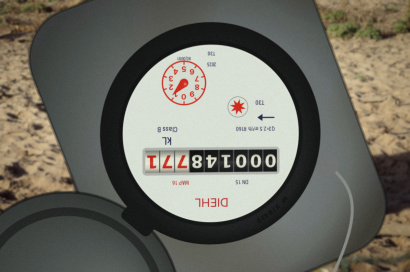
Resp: {"value": 148.7711, "unit": "kL"}
